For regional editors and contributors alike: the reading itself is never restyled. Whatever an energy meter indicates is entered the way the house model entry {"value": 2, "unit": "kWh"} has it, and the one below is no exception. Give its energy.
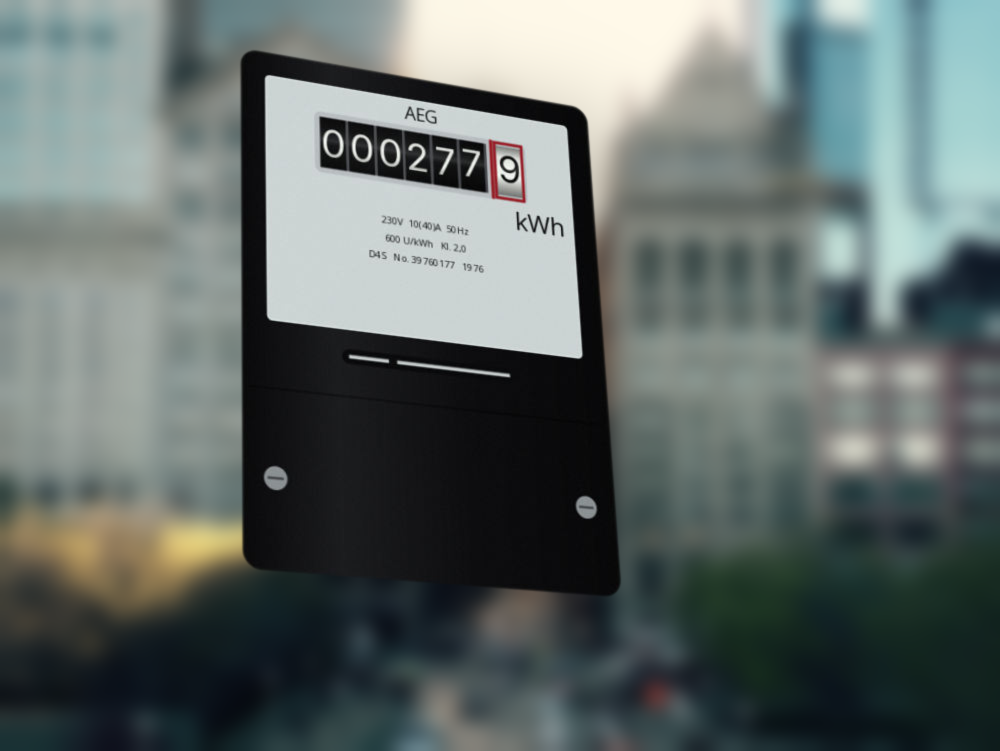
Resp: {"value": 277.9, "unit": "kWh"}
